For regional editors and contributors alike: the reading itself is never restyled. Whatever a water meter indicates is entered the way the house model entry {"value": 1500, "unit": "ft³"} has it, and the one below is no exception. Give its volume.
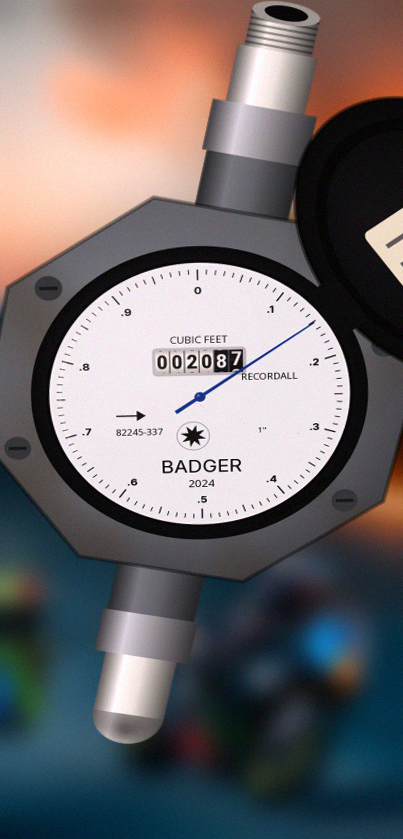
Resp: {"value": 2087.15, "unit": "ft³"}
